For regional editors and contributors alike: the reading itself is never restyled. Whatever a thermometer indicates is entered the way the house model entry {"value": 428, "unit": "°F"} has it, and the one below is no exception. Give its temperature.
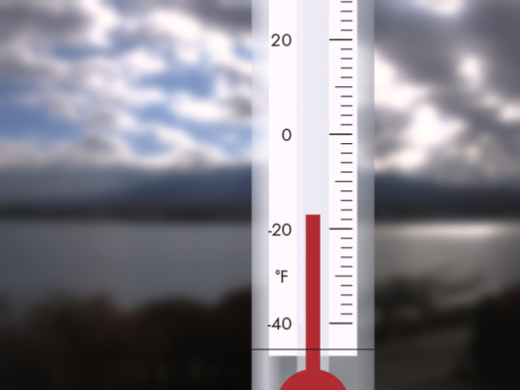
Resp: {"value": -17, "unit": "°F"}
